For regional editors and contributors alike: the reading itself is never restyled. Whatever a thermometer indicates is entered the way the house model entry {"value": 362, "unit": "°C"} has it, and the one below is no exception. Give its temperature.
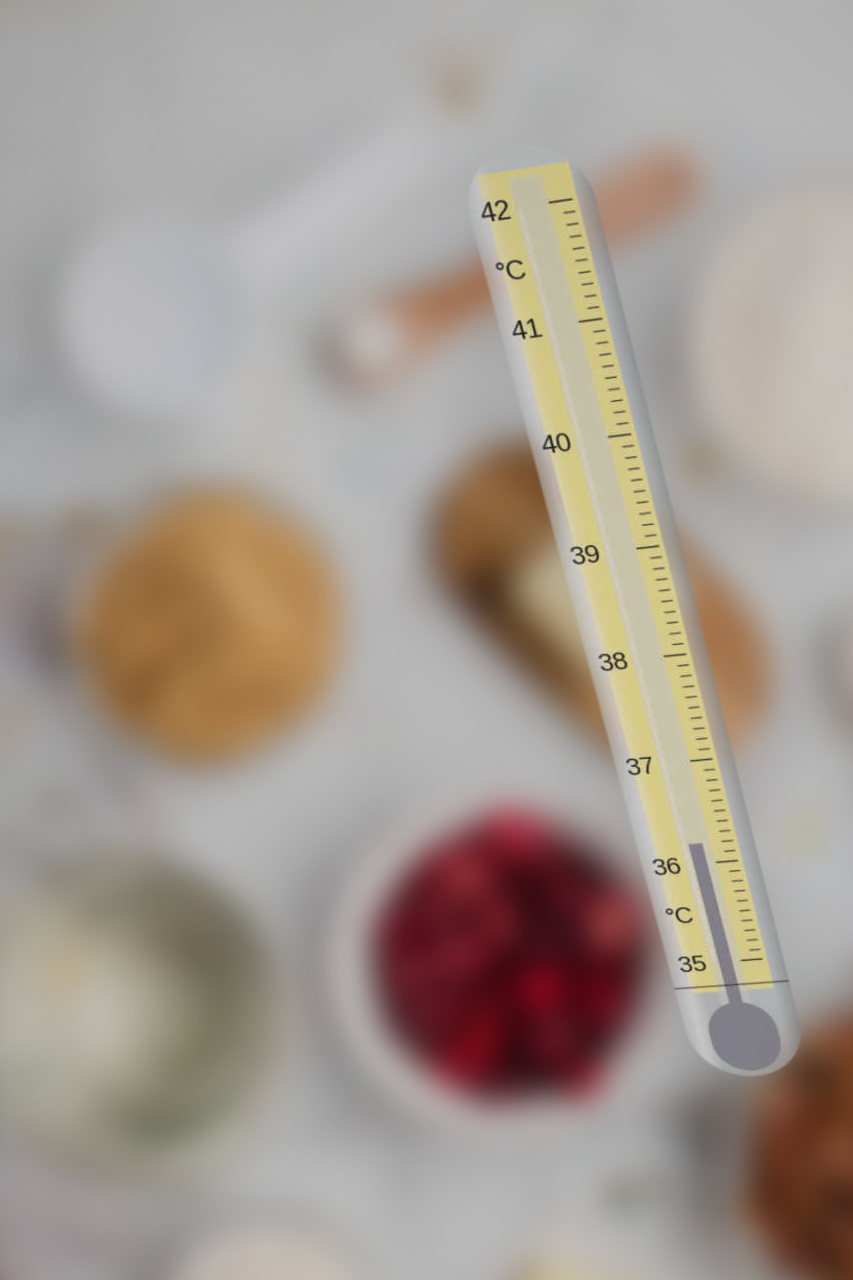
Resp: {"value": 36.2, "unit": "°C"}
